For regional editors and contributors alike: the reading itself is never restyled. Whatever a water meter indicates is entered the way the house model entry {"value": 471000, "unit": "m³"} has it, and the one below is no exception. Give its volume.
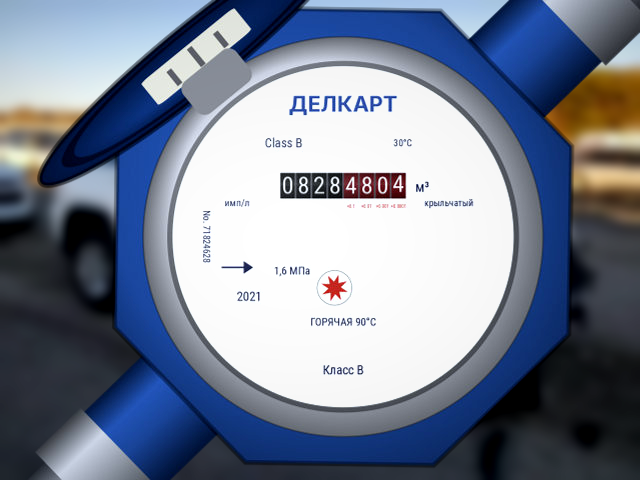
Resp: {"value": 828.4804, "unit": "m³"}
